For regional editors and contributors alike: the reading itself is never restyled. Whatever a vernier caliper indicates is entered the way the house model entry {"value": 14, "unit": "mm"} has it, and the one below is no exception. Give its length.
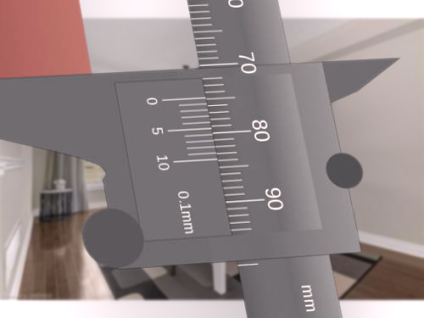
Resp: {"value": 74.8, "unit": "mm"}
